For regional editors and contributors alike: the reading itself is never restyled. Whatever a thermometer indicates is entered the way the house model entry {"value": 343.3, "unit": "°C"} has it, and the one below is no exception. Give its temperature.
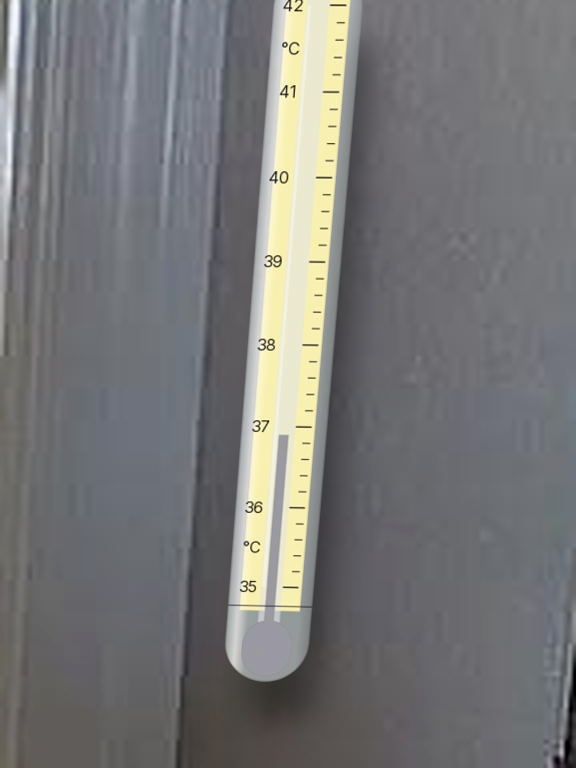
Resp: {"value": 36.9, "unit": "°C"}
